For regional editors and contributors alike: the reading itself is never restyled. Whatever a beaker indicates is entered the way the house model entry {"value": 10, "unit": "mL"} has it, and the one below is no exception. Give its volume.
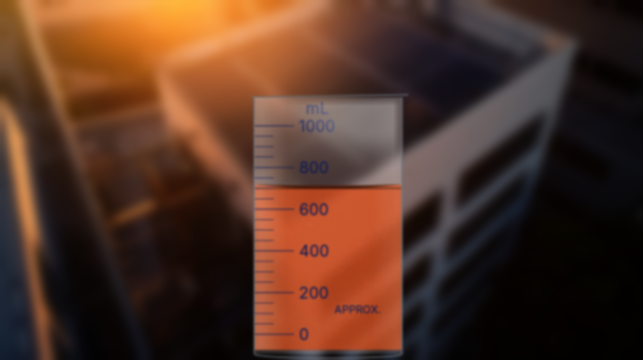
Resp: {"value": 700, "unit": "mL"}
